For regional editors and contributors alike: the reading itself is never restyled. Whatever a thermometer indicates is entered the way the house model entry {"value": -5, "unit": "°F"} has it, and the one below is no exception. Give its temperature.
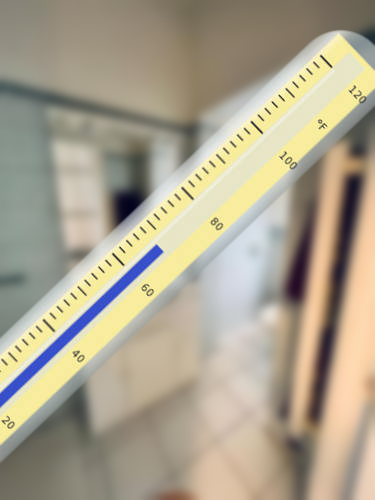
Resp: {"value": 68, "unit": "°F"}
